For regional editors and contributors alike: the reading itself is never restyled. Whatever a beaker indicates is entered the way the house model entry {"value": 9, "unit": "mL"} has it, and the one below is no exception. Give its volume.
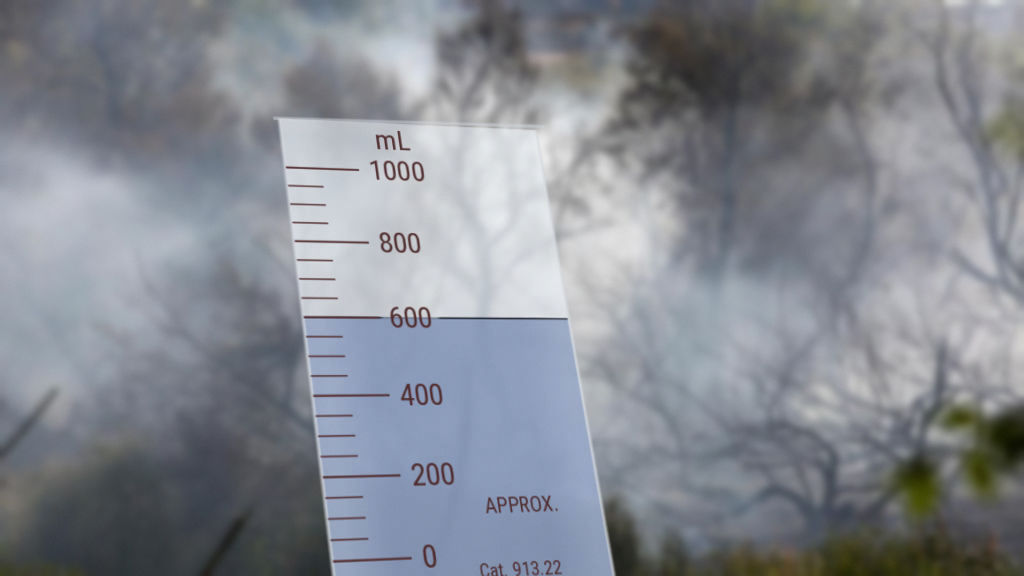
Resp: {"value": 600, "unit": "mL"}
